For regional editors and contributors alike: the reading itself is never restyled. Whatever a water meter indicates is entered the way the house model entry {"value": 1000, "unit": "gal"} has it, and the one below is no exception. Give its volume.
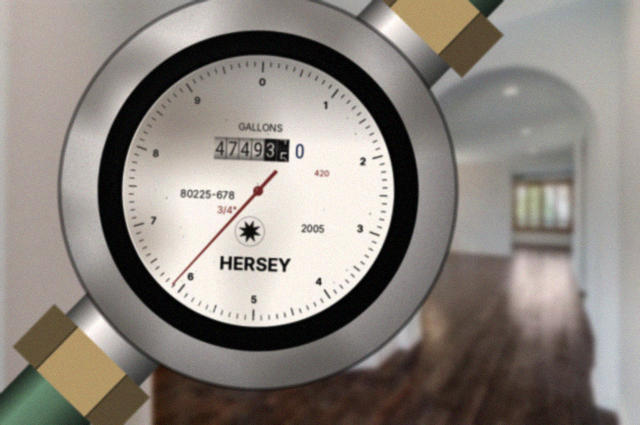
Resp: {"value": 4749346.1, "unit": "gal"}
